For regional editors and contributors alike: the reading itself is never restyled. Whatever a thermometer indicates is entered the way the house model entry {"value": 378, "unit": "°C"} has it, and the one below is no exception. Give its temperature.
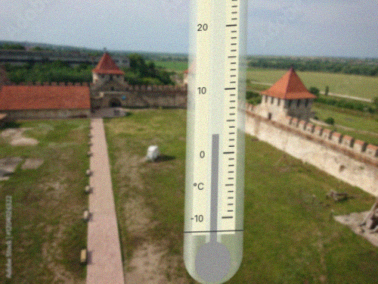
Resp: {"value": 3, "unit": "°C"}
